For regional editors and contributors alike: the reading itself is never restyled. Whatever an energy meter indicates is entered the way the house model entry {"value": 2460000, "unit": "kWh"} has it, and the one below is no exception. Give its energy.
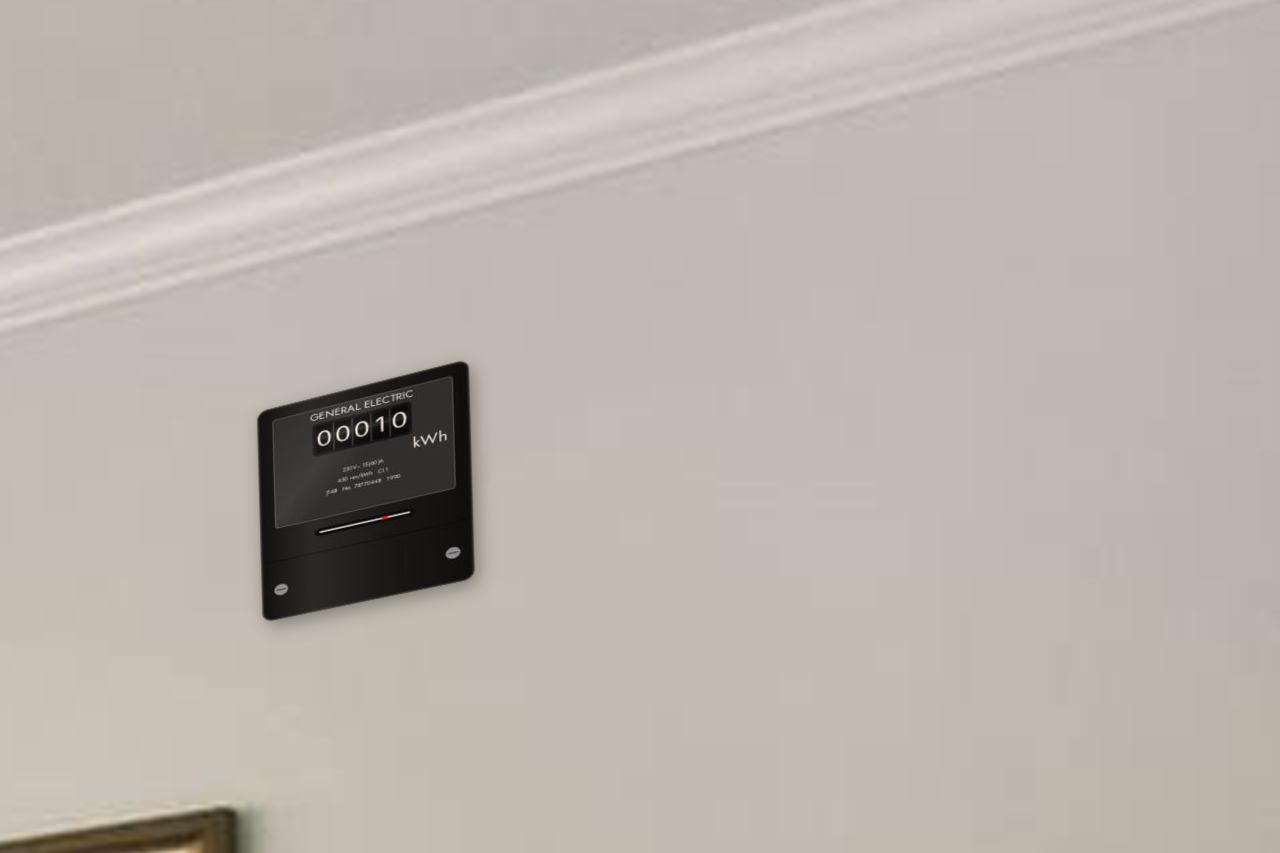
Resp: {"value": 10, "unit": "kWh"}
